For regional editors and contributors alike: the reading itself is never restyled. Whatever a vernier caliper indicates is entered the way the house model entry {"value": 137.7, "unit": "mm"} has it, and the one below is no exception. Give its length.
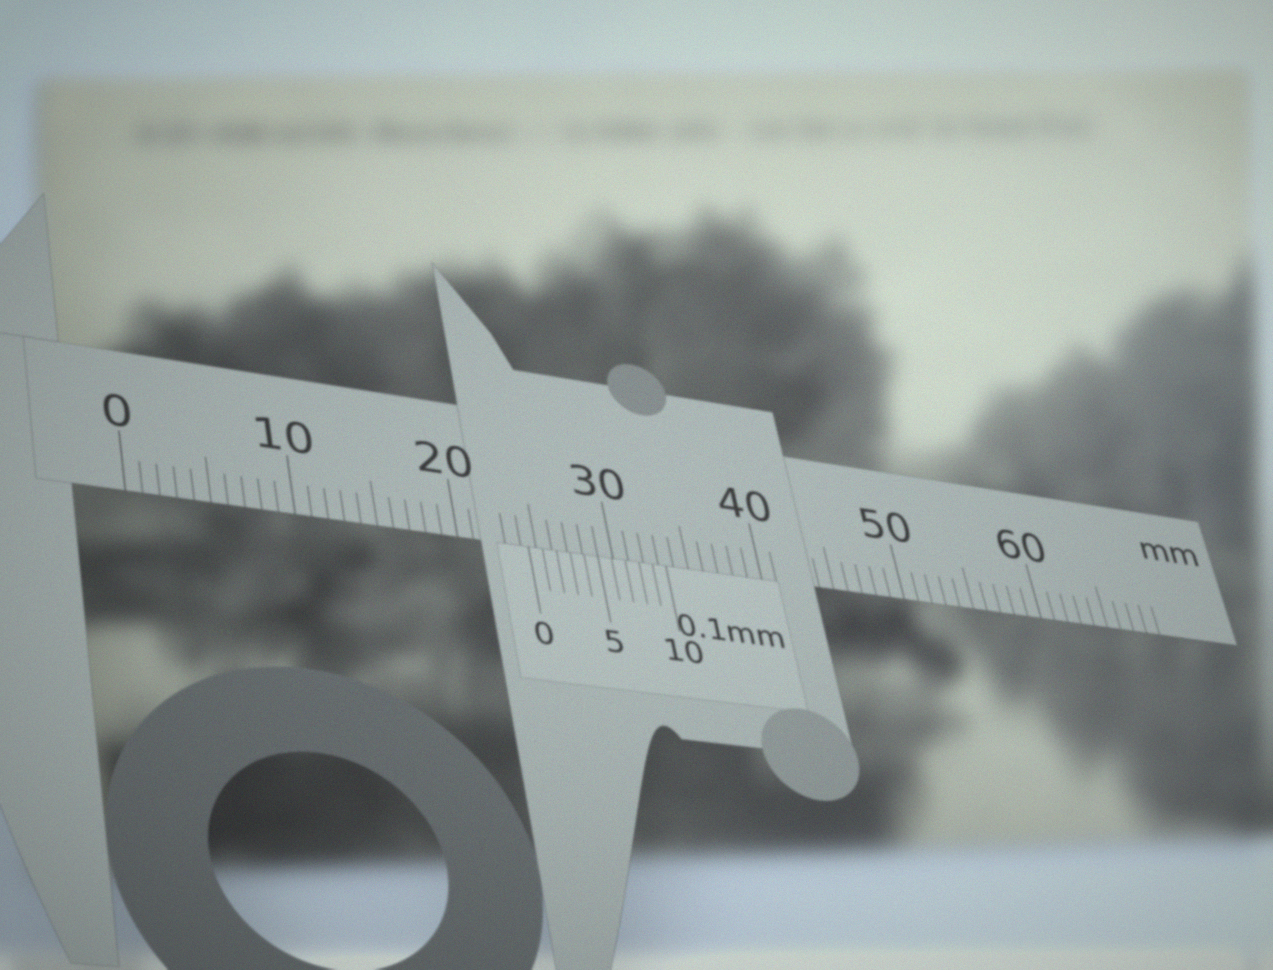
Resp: {"value": 24.5, "unit": "mm"}
